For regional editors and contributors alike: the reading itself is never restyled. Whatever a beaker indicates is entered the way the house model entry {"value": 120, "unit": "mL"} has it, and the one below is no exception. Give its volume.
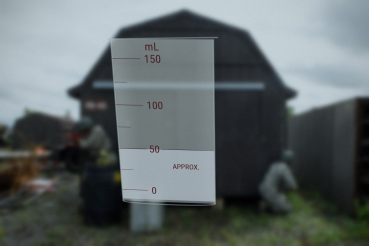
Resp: {"value": 50, "unit": "mL"}
